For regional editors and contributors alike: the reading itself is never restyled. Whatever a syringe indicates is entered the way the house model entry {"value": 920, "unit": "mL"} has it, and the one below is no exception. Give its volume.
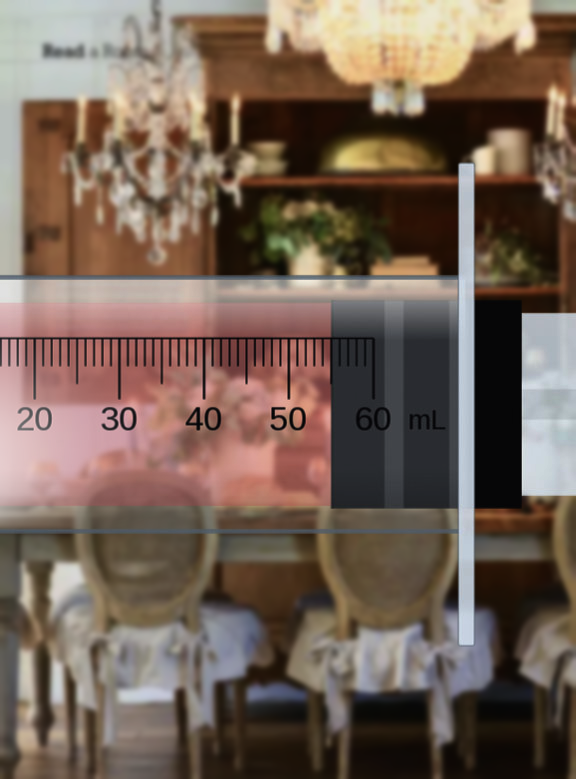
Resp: {"value": 55, "unit": "mL"}
